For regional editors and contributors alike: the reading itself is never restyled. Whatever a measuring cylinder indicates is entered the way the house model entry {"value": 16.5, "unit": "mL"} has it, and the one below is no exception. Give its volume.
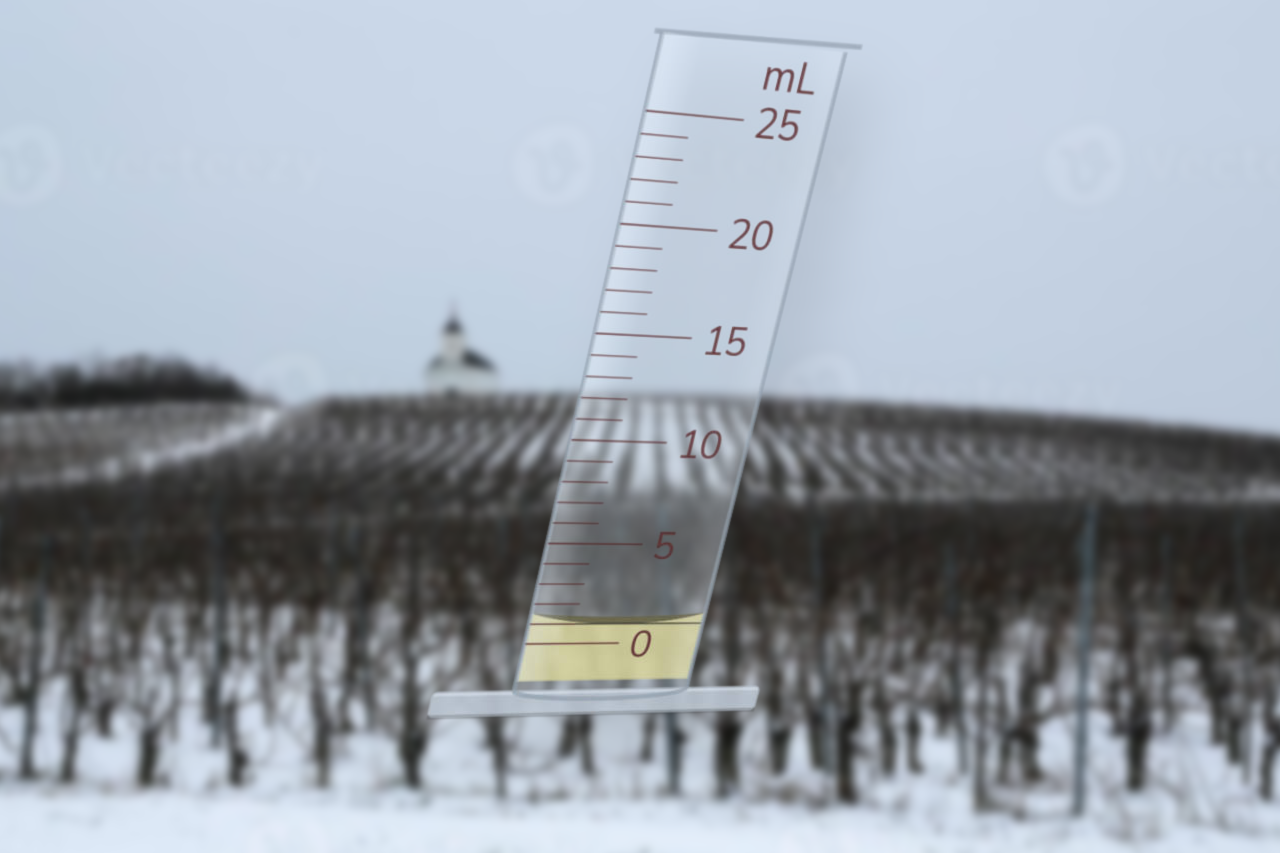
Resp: {"value": 1, "unit": "mL"}
